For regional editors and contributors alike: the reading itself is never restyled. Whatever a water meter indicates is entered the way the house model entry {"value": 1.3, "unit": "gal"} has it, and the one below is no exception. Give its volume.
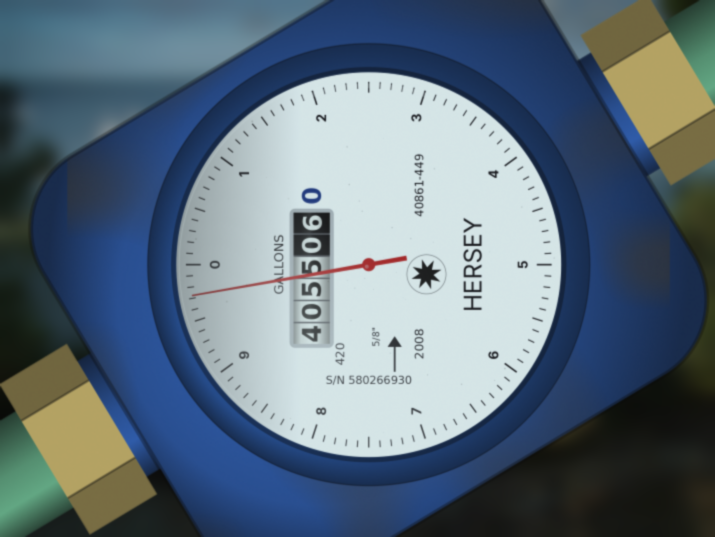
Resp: {"value": 4055059.7, "unit": "gal"}
